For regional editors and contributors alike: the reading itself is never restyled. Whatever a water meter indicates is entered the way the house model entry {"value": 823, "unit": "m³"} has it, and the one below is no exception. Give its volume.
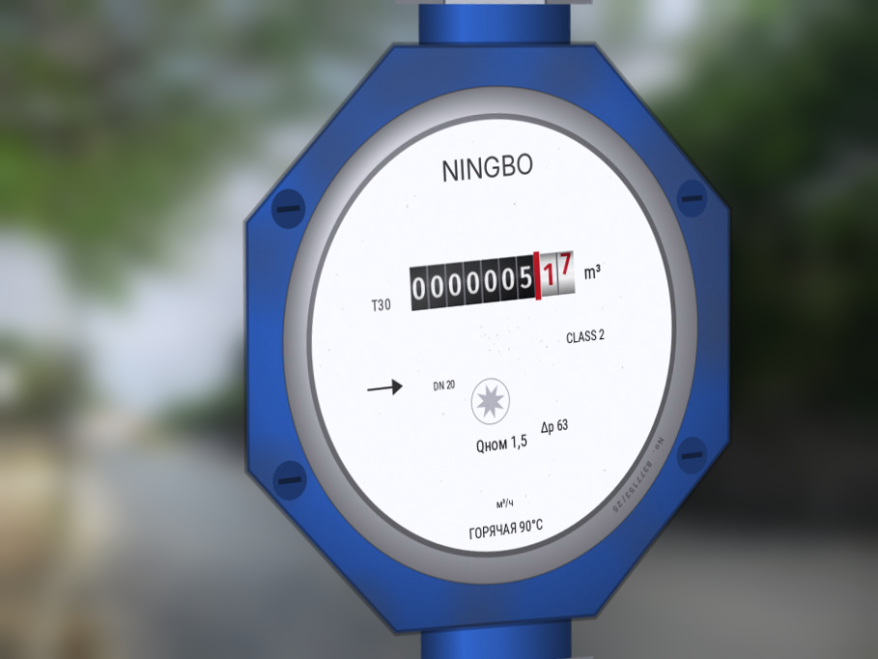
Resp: {"value": 5.17, "unit": "m³"}
